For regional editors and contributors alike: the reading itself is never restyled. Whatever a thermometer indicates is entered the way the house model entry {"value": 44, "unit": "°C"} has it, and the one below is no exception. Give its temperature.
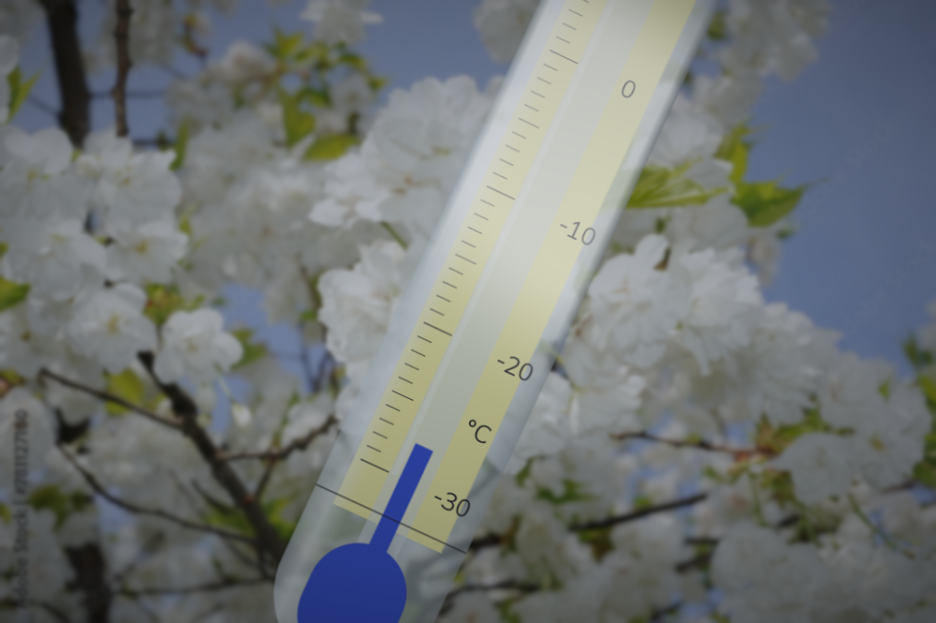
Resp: {"value": -27.5, "unit": "°C"}
